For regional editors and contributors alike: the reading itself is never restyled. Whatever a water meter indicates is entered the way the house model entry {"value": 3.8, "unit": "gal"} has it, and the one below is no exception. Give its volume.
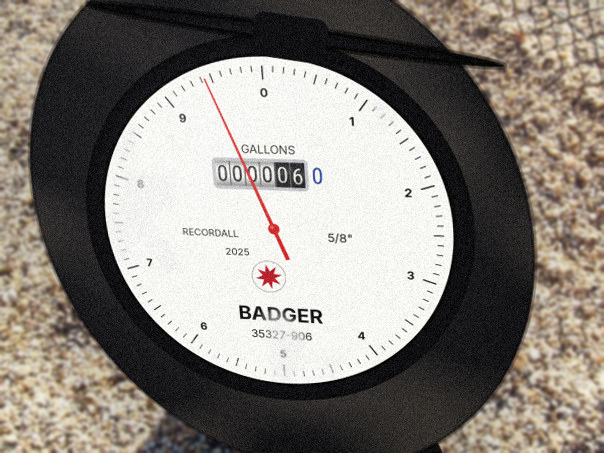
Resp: {"value": 59.4, "unit": "gal"}
